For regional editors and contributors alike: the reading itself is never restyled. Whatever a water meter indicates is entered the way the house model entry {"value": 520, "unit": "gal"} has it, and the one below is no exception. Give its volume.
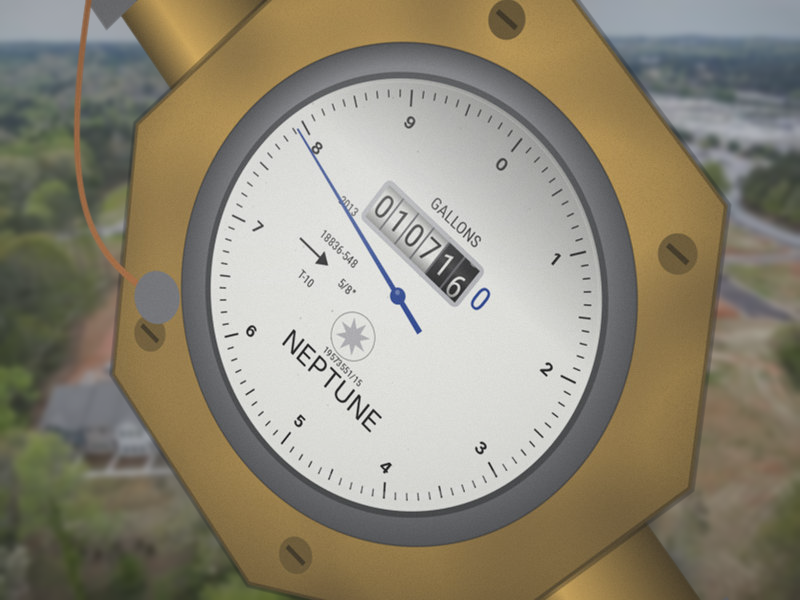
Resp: {"value": 107157.9, "unit": "gal"}
